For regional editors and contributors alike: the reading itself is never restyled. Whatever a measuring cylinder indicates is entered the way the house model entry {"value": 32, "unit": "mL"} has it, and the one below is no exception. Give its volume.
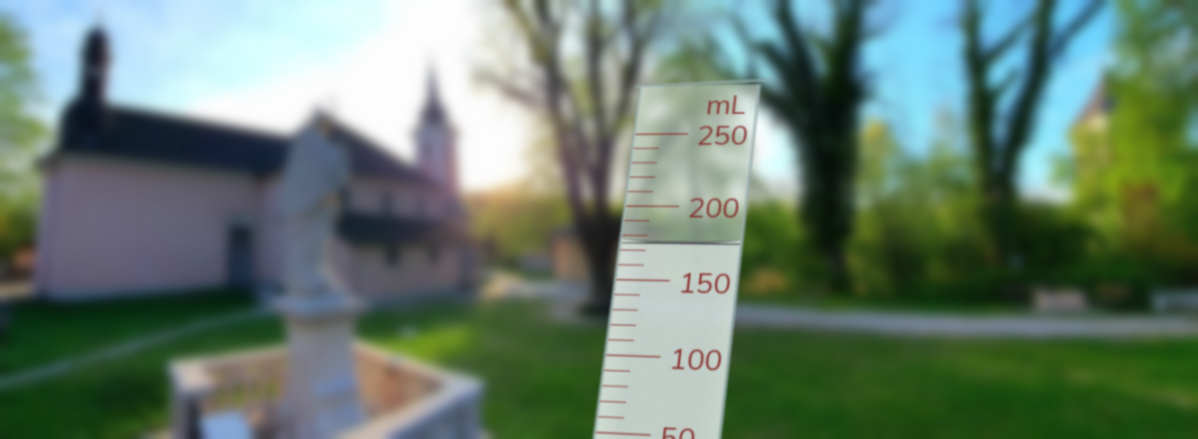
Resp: {"value": 175, "unit": "mL"}
